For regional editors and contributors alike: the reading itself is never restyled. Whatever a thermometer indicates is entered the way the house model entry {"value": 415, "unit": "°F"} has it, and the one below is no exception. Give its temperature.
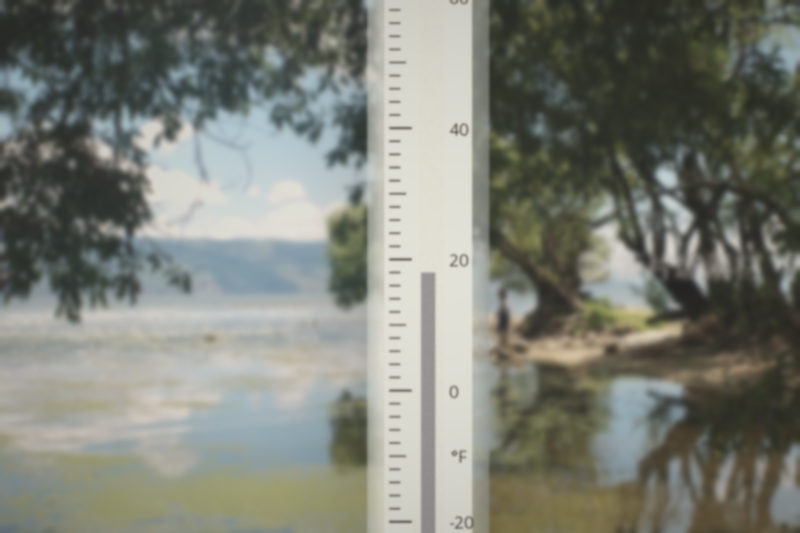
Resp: {"value": 18, "unit": "°F"}
